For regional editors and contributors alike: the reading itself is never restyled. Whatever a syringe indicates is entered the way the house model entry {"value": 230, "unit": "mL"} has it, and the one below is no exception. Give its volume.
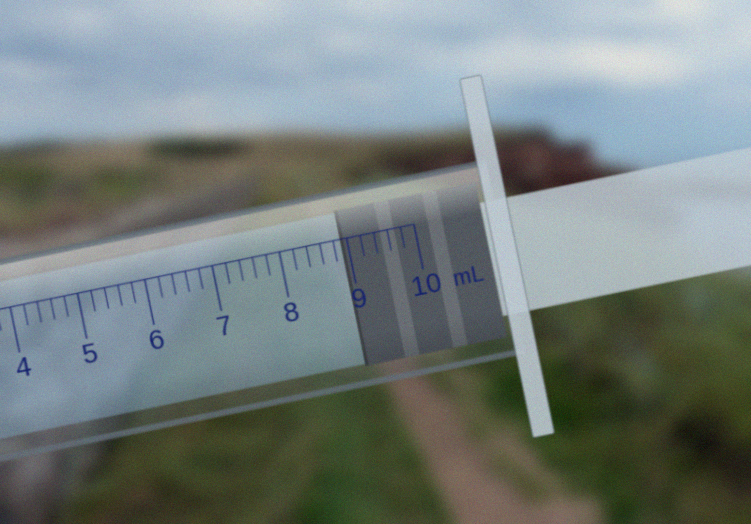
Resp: {"value": 8.9, "unit": "mL"}
